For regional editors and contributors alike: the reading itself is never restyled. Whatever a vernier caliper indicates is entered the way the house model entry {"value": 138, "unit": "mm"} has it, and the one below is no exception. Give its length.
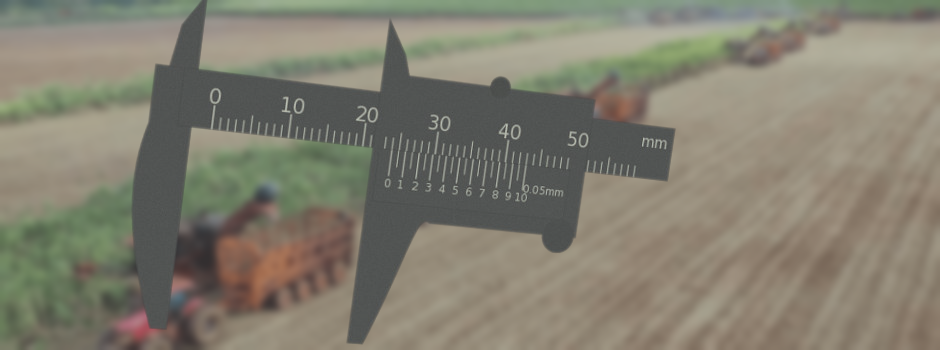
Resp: {"value": 24.0, "unit": "mm"}
